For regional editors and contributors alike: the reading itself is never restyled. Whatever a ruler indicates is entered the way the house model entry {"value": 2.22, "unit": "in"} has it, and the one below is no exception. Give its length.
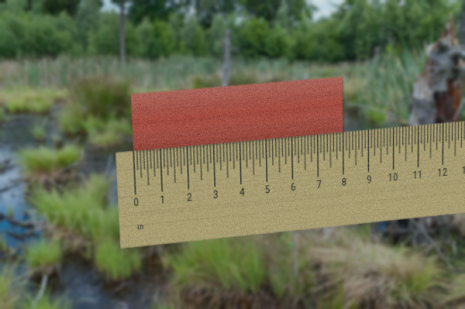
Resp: {"value": 8, "unit": "in"}
